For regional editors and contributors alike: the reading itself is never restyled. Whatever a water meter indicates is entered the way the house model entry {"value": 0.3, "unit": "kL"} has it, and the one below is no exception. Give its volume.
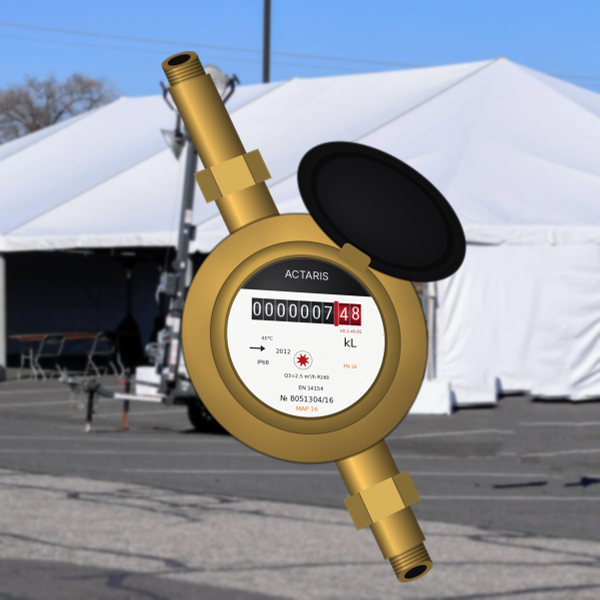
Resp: {"value": 7.48, "unit": "kL"}
